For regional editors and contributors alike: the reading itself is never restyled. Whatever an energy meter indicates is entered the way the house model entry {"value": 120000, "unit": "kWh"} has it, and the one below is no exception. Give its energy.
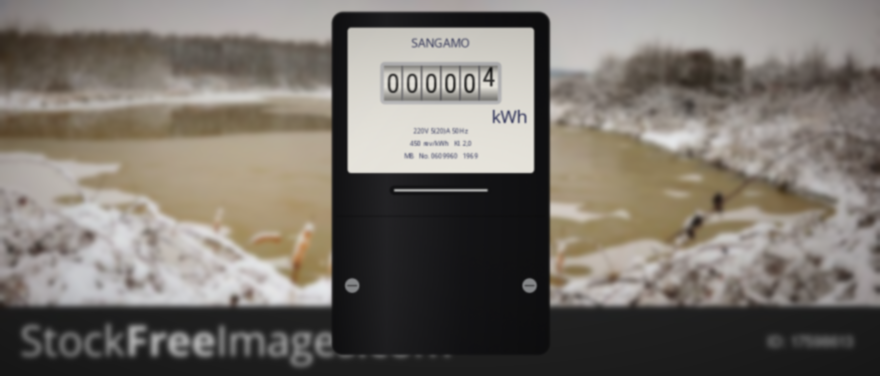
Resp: {"value": 4, "unit": "kWh"}
